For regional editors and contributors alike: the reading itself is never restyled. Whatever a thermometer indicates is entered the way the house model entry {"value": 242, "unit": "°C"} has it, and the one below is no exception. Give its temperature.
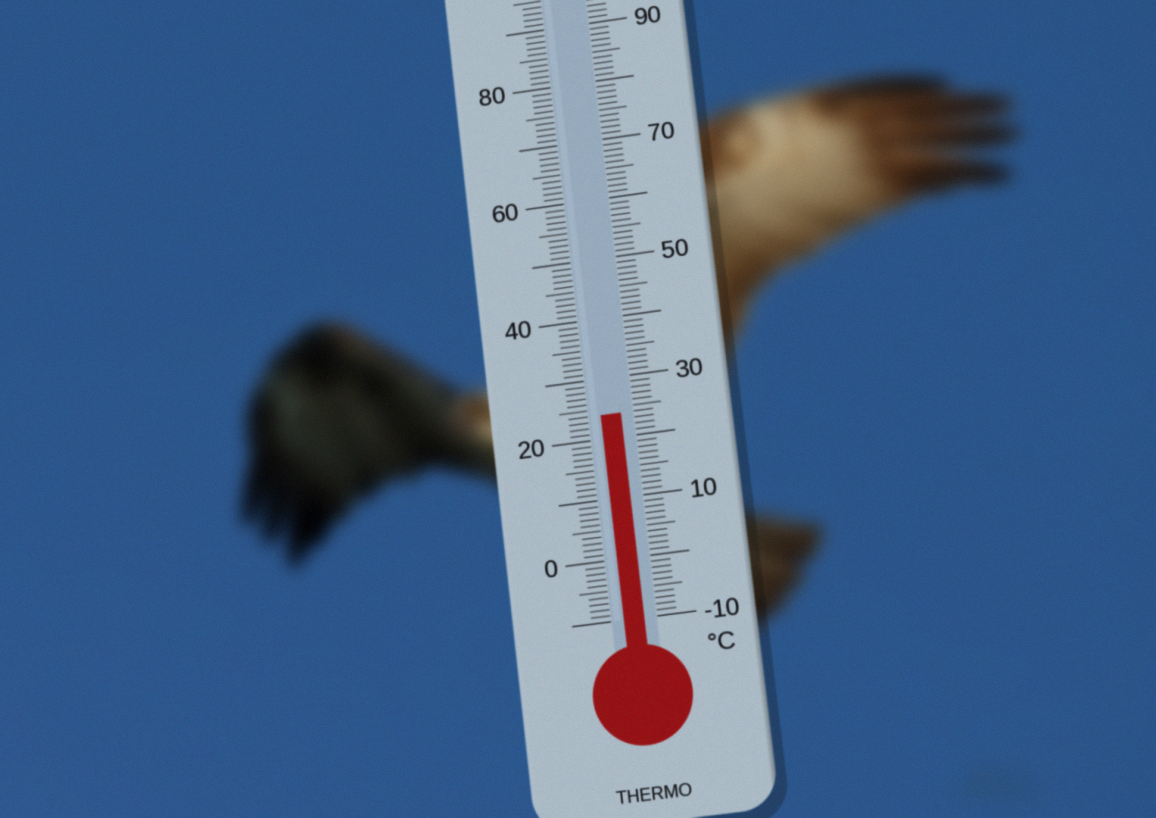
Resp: {"value": 24, "unit": "°C"}
